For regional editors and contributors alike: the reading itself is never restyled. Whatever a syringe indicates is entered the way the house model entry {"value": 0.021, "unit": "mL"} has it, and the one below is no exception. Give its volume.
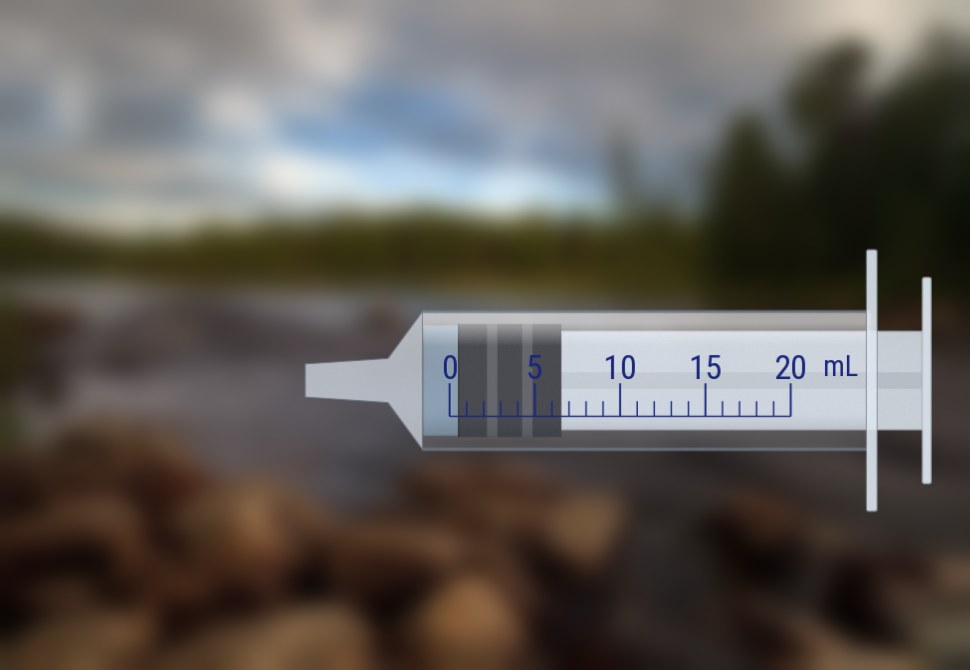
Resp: {"value": 0.5, "unit": "mL"}
